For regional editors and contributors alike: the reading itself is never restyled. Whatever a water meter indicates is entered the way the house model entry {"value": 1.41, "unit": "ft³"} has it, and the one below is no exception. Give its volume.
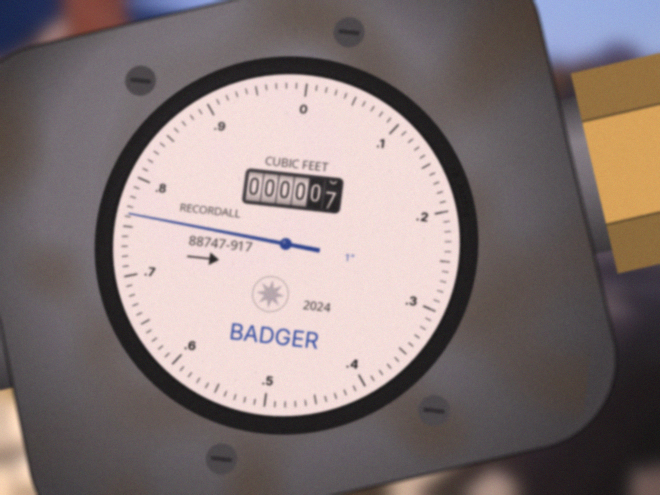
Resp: {"value": 6.76, "unit": "ft³"}
